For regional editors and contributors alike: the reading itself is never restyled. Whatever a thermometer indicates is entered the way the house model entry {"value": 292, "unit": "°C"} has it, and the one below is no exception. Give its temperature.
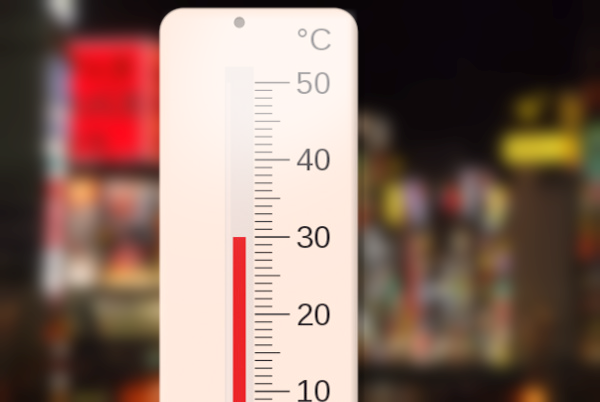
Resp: {"value": 30, "unit": "°C"}
